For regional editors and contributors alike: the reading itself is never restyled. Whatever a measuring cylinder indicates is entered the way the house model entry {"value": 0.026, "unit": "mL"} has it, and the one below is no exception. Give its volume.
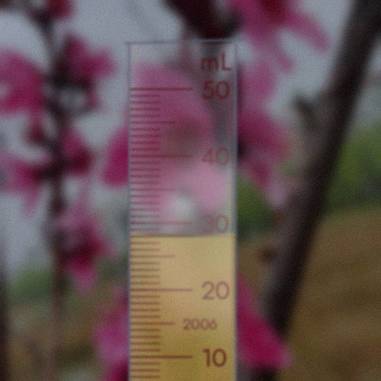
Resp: {"value": 28, "unit": "mL"}
